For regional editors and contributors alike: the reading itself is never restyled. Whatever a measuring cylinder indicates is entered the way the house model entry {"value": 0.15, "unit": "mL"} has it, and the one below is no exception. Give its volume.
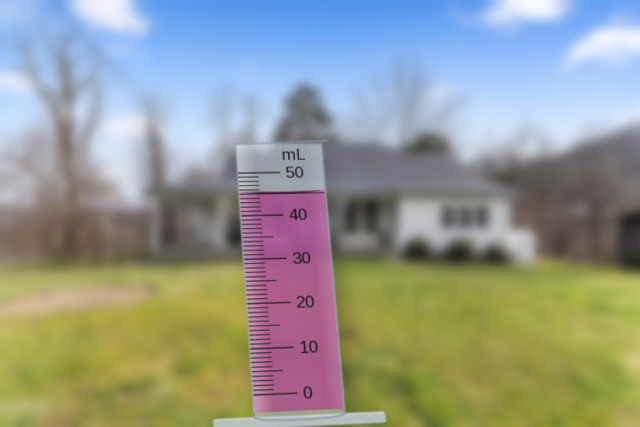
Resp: {"value": 45, "unit": "mL"}
